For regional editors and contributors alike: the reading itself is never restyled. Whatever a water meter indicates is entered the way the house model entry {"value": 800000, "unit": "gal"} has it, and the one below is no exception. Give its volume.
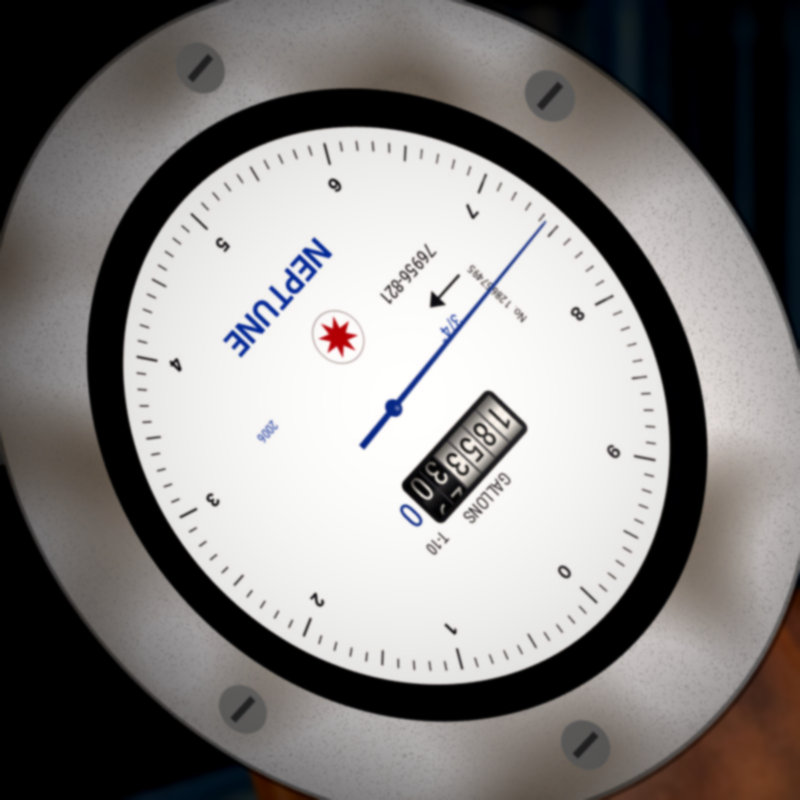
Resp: {"value": 1853297.4, "unit": "gal"}
